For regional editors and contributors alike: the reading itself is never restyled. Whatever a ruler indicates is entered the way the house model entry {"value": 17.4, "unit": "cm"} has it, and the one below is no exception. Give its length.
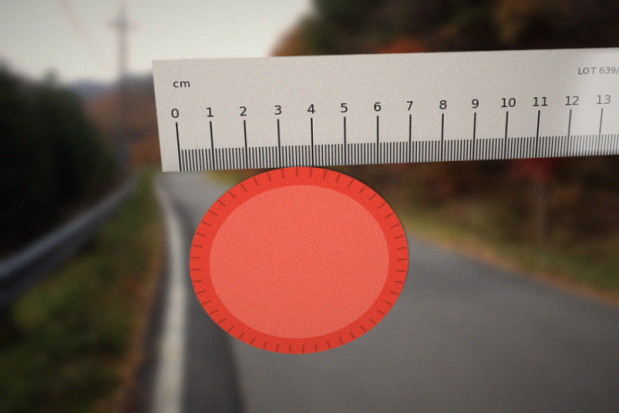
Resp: {"value": 7, "unit": "cm"}
